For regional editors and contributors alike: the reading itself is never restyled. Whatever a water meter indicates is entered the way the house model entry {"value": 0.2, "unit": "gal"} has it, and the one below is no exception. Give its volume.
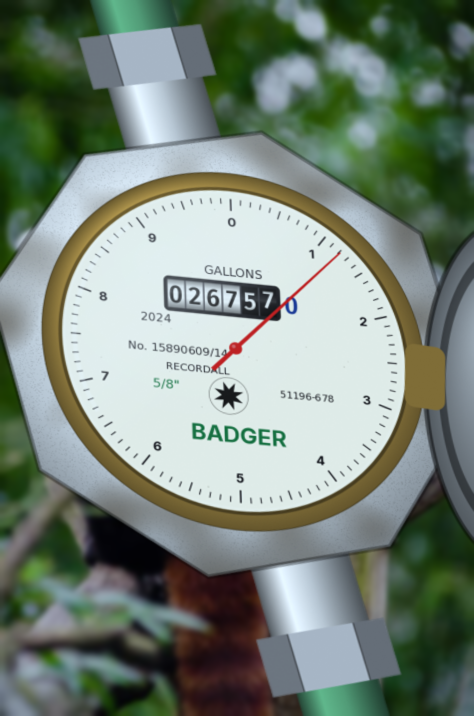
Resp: {"value": 267571.2, "unit": "gal"}
